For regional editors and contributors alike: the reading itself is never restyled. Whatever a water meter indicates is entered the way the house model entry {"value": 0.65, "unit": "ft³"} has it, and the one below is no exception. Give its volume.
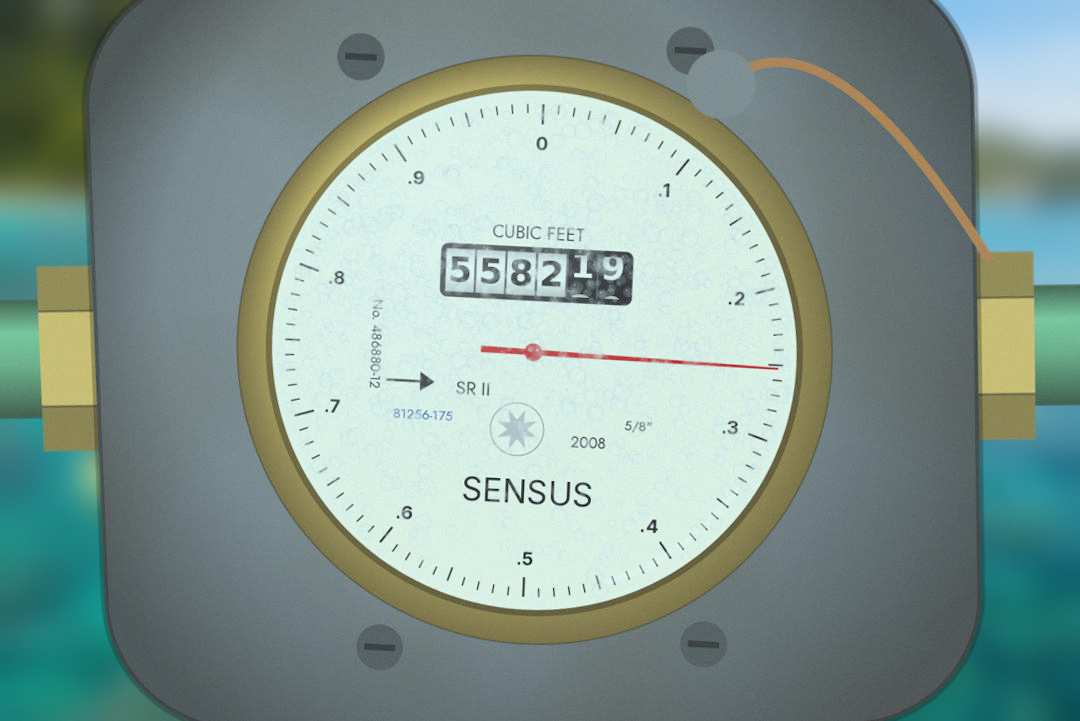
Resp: {"value": 558219.25, "unit": "ft³"}
